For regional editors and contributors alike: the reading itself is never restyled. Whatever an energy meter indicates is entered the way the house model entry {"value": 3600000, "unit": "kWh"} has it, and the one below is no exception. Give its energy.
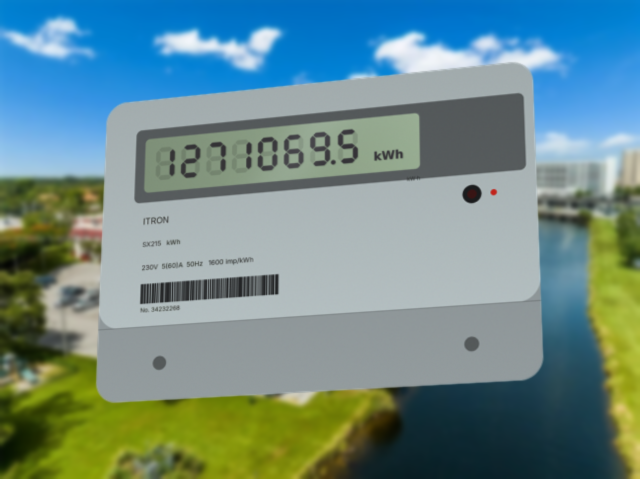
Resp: {"value": 1271069.5, "unit": "kWh"}
